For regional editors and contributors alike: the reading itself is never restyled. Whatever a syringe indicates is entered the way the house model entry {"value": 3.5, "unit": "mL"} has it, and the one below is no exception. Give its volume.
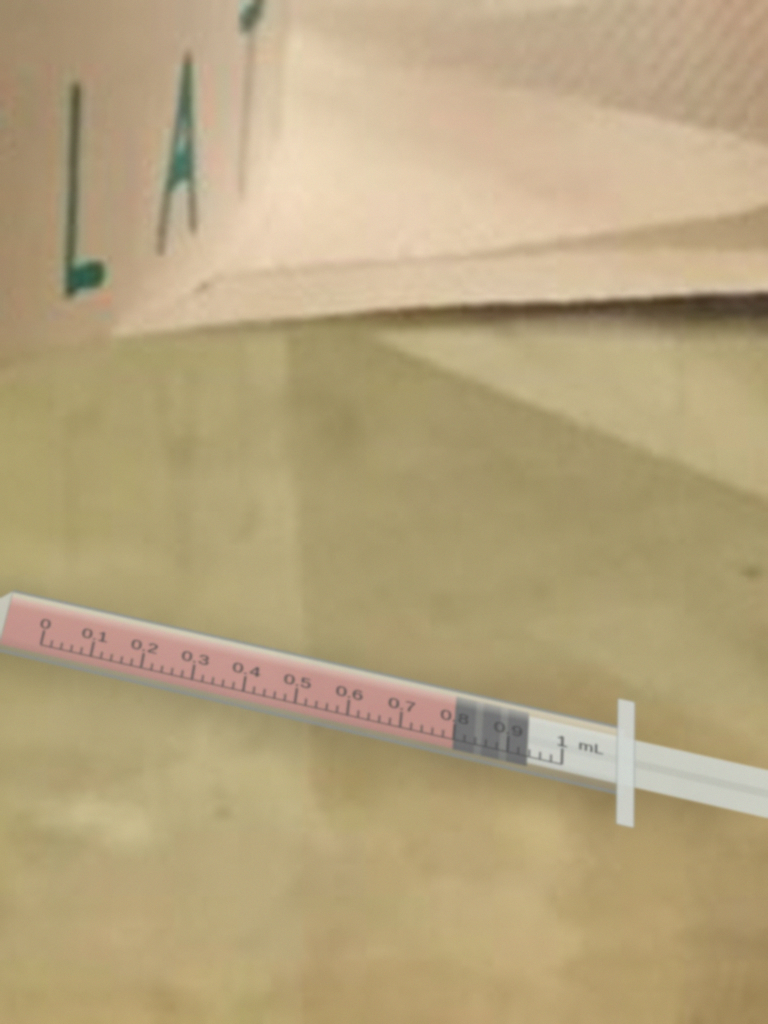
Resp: {"value": 0.8, "unit": "mL"}
